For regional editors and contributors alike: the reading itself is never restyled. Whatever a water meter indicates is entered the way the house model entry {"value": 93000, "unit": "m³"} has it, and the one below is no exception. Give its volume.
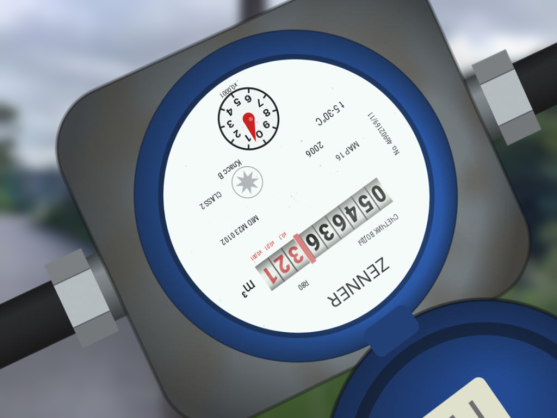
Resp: {"value": 54636.3210, "unit": "m³"}
